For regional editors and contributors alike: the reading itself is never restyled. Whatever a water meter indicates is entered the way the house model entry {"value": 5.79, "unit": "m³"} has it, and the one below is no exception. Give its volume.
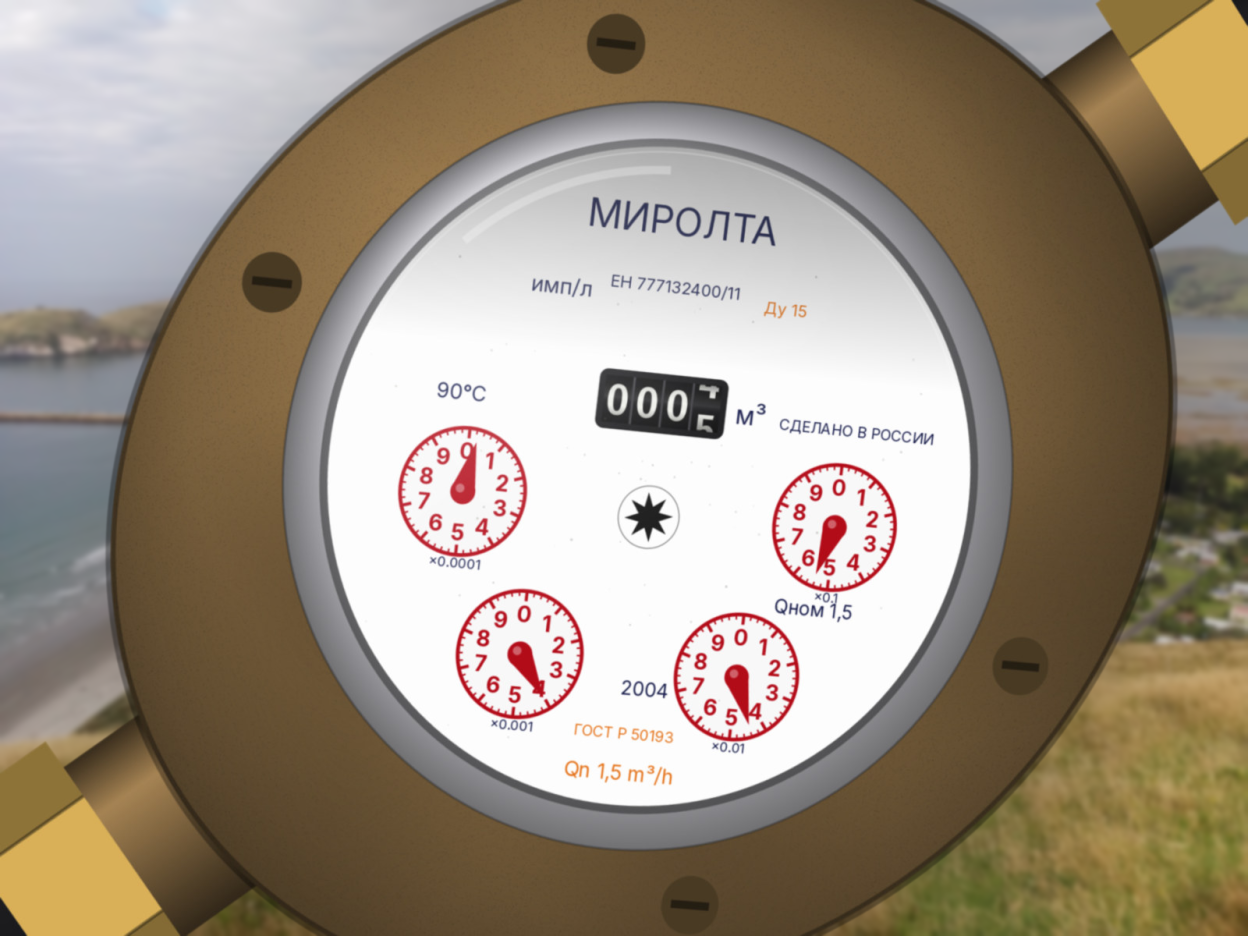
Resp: {"value": 4.5440, "unit": "m³"}
